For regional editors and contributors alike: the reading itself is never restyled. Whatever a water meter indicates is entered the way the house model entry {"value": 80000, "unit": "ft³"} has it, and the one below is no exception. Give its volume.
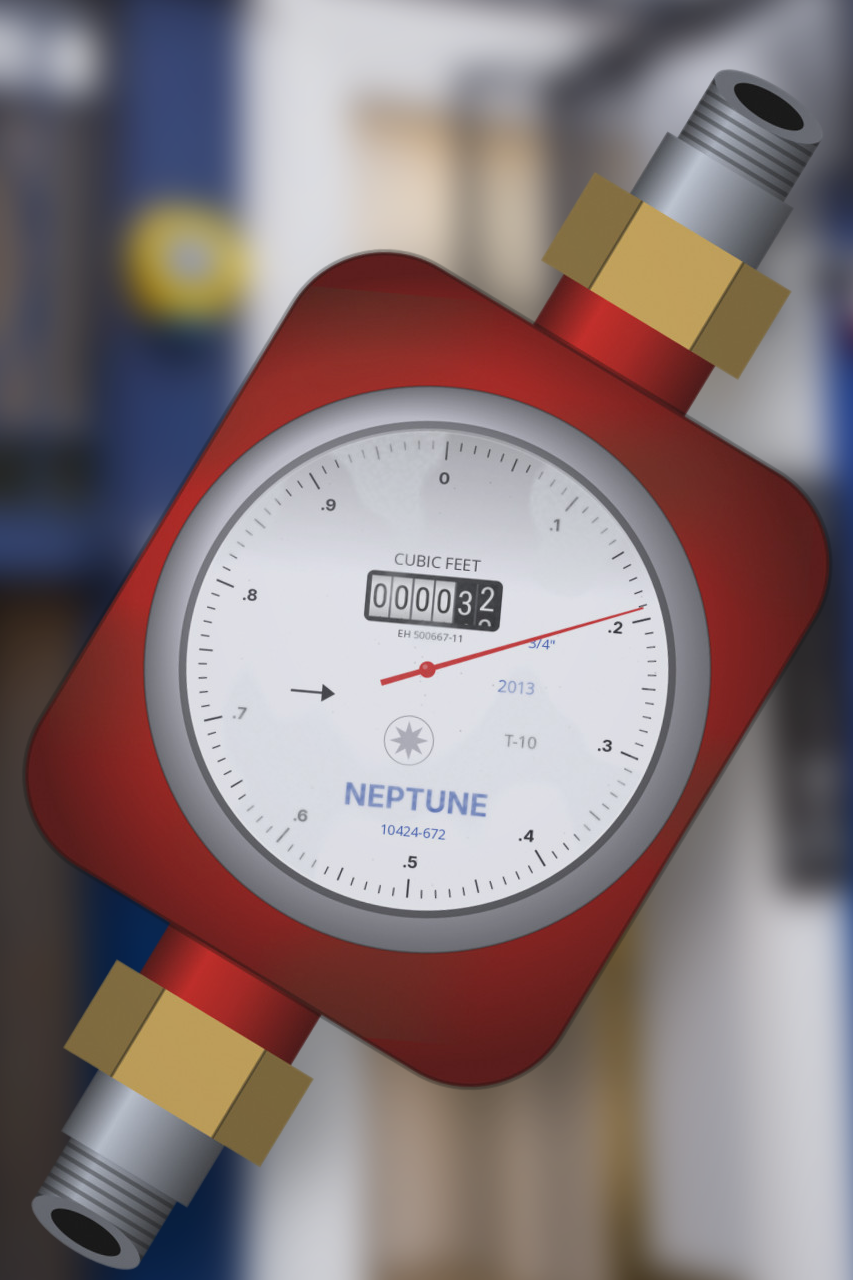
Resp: {"value": 32.19, "unit": "ft³"}
